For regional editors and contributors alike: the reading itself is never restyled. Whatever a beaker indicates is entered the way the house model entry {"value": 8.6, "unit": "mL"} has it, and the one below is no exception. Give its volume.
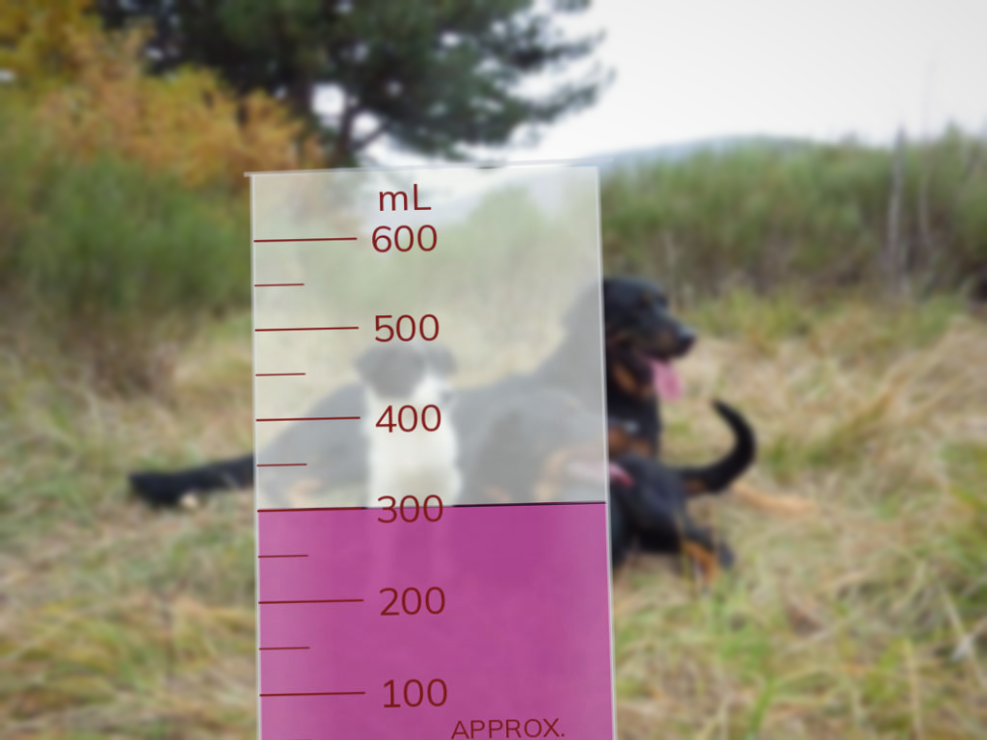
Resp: {"value": 300, "unit": "mL"}
